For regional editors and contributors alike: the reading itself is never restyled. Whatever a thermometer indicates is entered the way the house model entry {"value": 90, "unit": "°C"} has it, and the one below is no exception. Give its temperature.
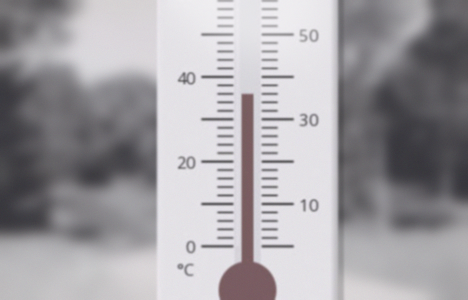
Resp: {"value": 36, "unit": "°C"}
